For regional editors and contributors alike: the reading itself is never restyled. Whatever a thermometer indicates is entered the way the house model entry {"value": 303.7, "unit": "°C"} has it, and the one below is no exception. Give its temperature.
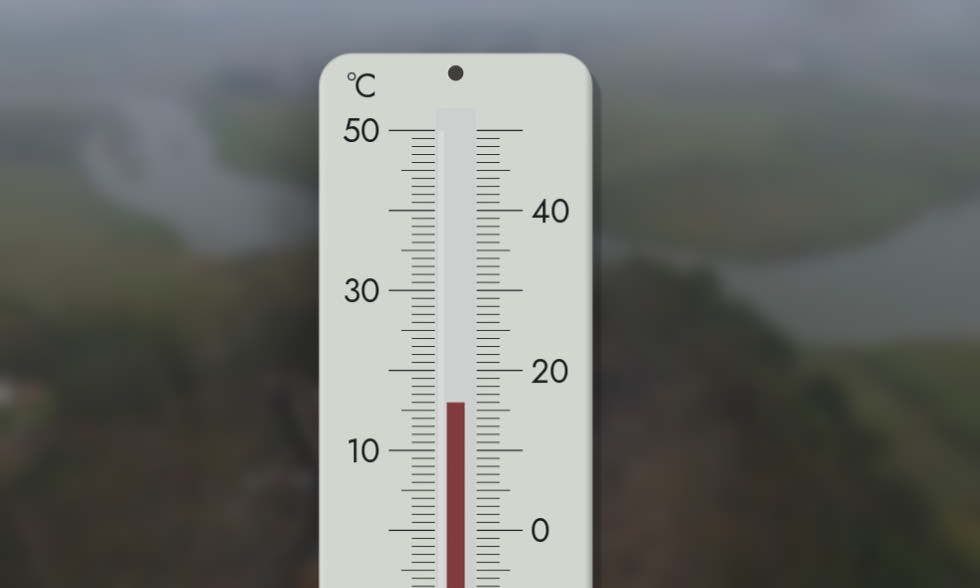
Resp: {"value": 16, "unit": "°C"}
